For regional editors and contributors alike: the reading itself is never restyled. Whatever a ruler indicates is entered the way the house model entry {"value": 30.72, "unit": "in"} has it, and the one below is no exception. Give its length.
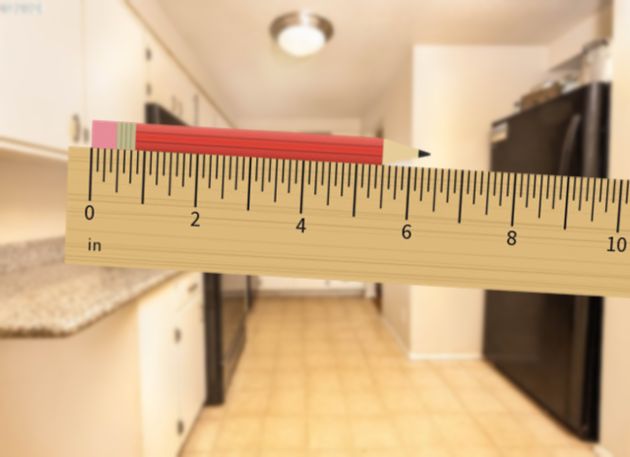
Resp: {"value": 6.375, "unit": "in"}
